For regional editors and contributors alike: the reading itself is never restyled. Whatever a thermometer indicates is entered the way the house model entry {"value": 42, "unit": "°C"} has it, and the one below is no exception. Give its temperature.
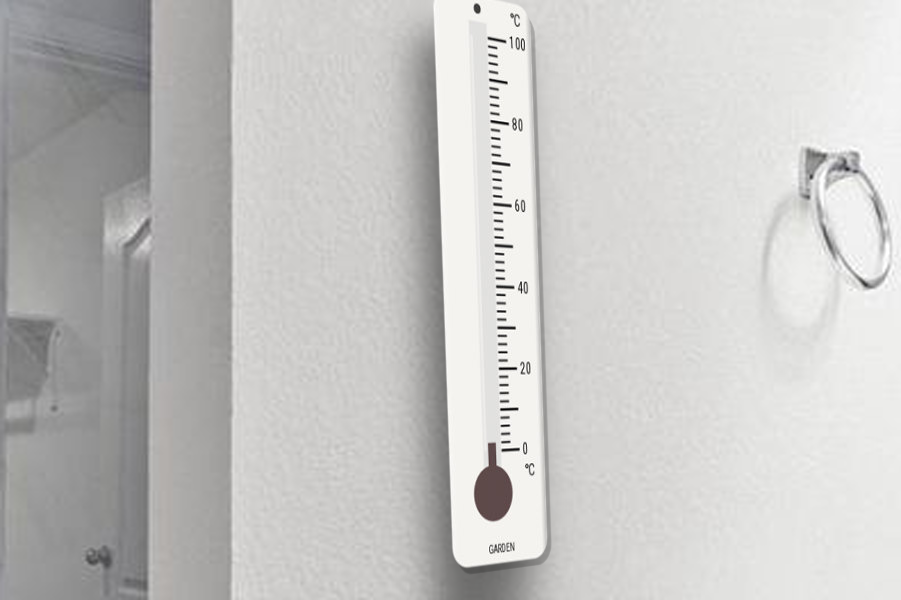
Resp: {"value": 2, "unit": "°C"}
